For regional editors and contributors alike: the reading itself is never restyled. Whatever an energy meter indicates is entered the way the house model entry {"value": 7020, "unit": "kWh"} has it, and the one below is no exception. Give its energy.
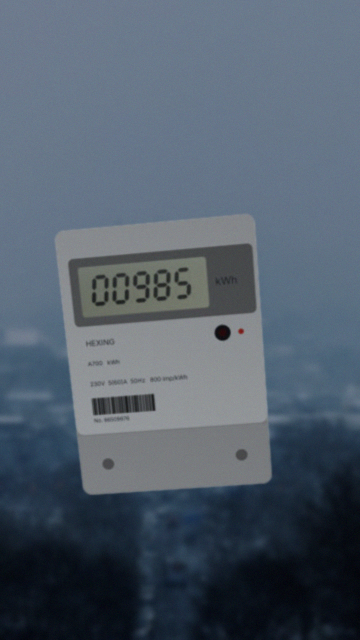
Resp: {"value": 985, "unit": "kWh"}
